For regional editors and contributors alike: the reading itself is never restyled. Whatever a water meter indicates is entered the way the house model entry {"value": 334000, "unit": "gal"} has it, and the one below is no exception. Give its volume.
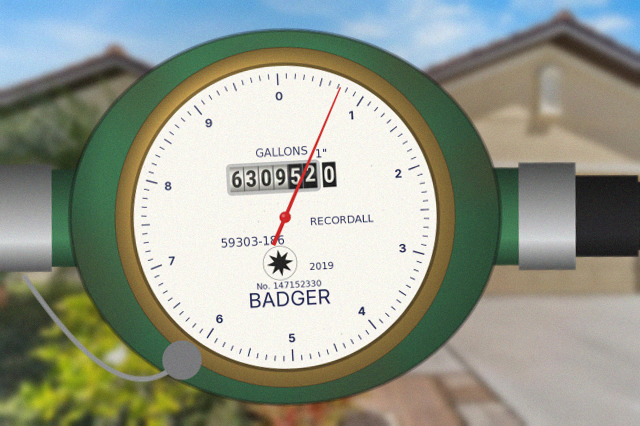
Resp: {"value": 6309520.7, "unit": "gal"}
